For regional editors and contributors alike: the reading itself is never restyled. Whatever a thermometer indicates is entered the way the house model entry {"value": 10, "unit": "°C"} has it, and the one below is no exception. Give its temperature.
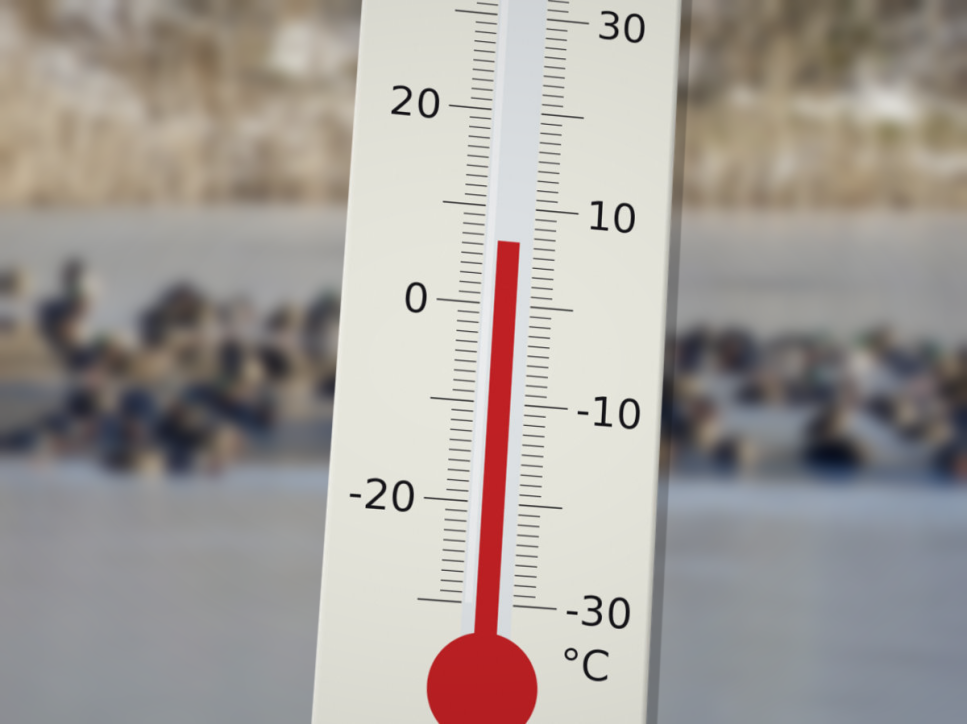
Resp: {"value": 6.5, "unit": "°C"}
